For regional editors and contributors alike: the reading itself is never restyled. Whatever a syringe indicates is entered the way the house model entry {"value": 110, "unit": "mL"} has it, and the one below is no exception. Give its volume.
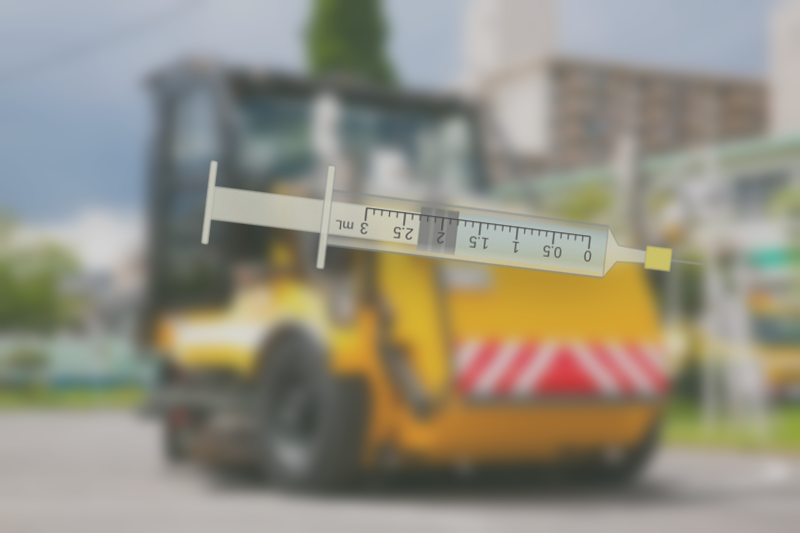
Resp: {"value": 1.8, "unit": "mL"}
